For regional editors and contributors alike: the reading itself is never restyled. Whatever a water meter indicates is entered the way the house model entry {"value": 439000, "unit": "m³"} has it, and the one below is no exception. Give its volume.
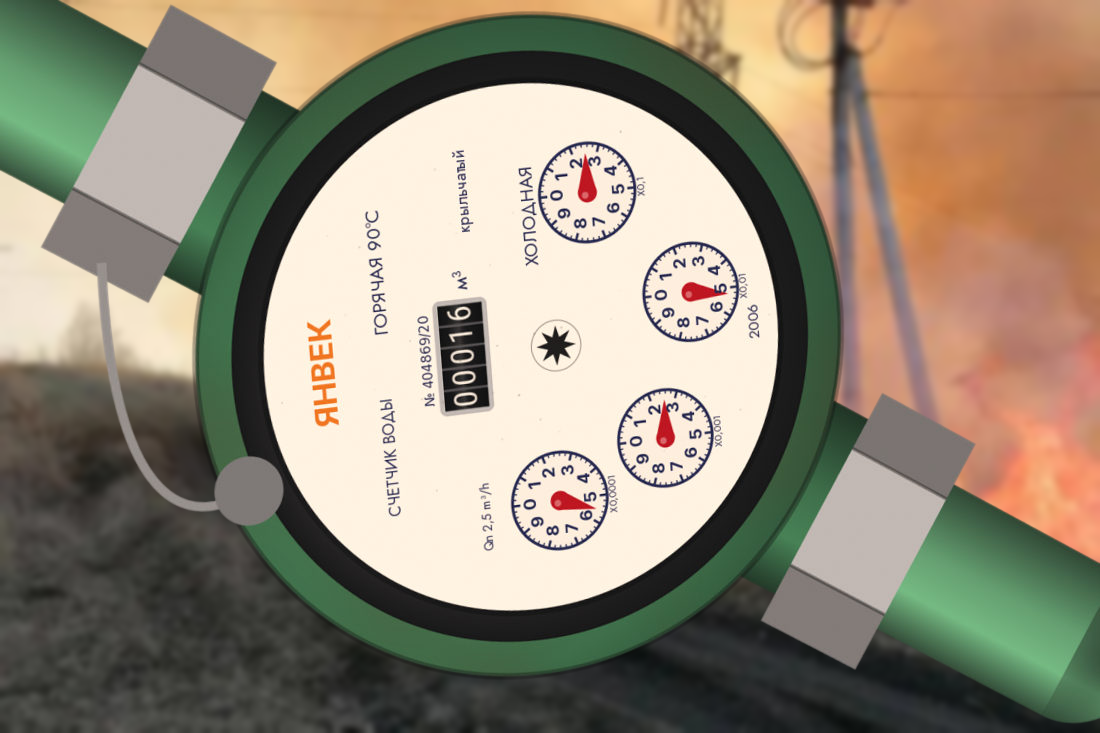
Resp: {"value": 16.2525, "unit": "m³"}
